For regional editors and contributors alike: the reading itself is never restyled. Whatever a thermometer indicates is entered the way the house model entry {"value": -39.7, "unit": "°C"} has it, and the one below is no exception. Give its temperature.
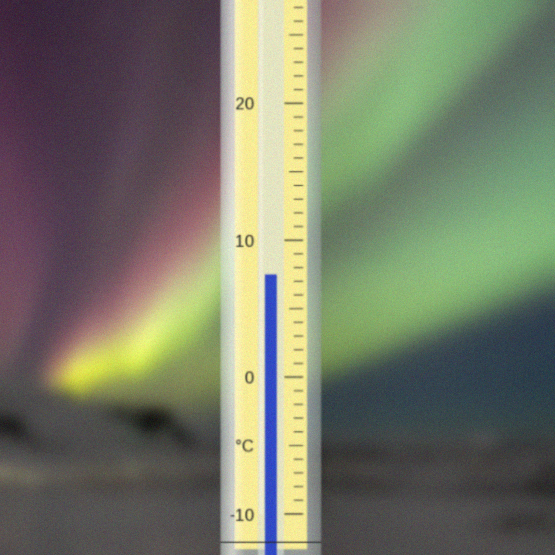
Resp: {"value": 7.5, "unit": "°C"}
